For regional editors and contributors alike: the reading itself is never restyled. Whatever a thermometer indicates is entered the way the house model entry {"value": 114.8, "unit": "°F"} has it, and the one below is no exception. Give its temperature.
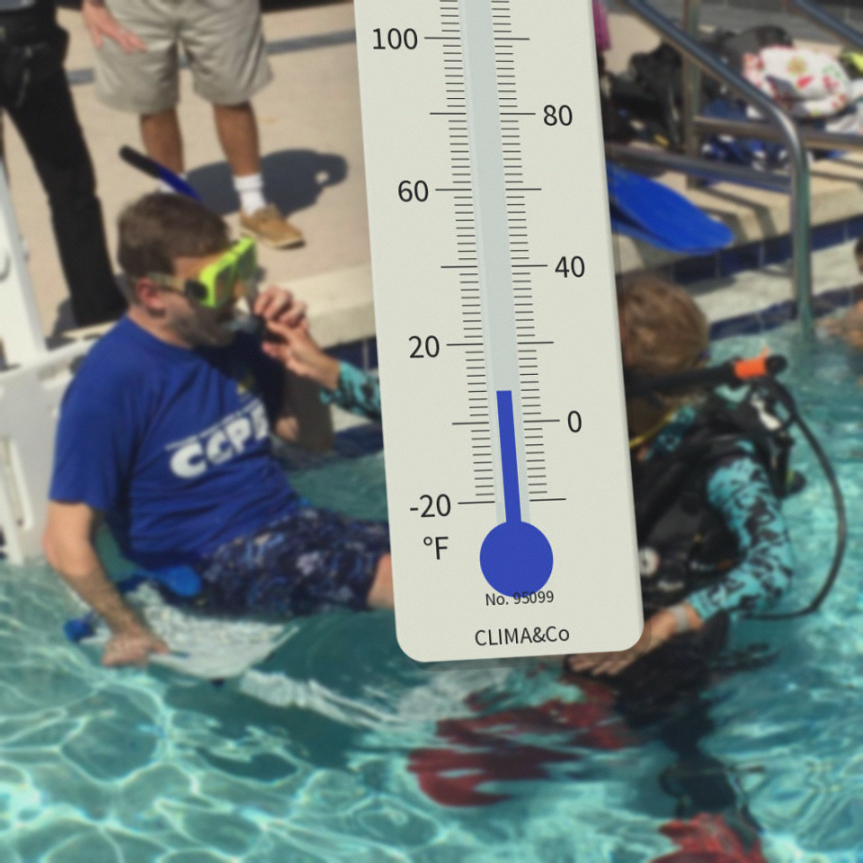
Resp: {"value": 8, "unit": "°F"}
